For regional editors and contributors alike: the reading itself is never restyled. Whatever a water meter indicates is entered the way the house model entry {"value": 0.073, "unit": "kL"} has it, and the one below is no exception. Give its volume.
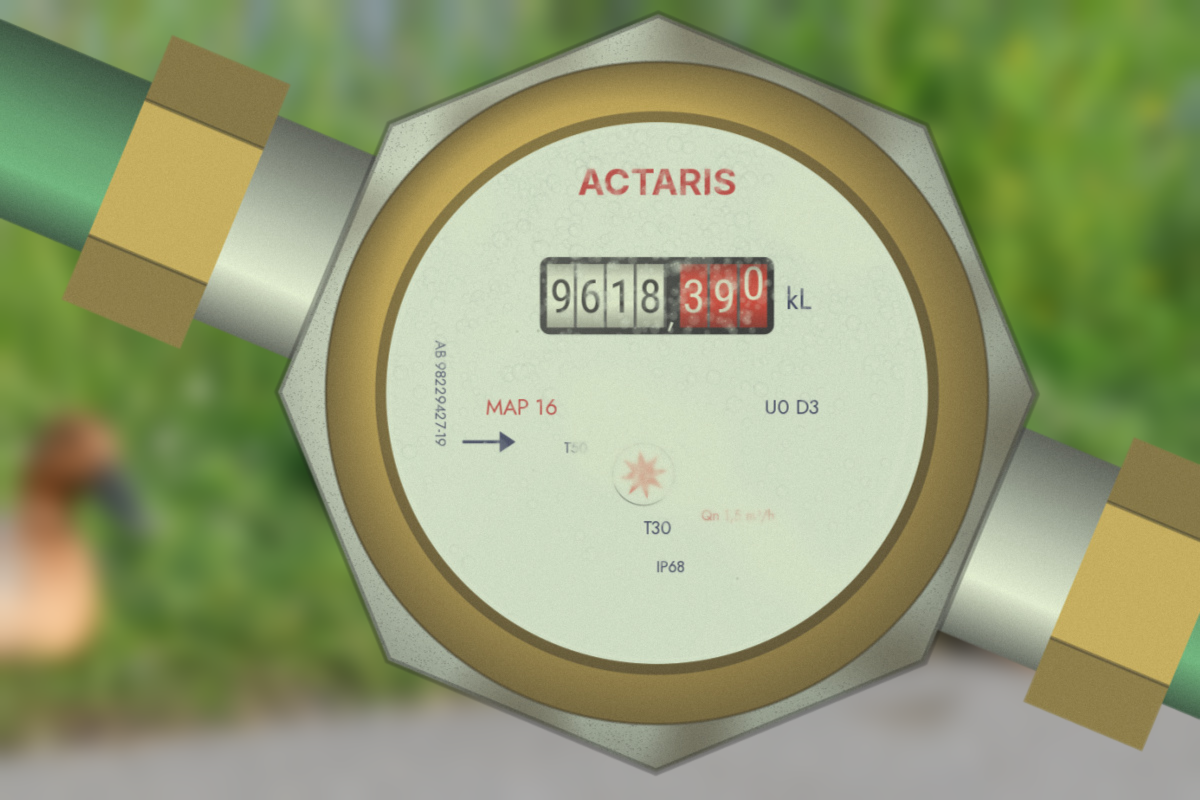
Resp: {"value": 9618.390, "unit": "kL"}
